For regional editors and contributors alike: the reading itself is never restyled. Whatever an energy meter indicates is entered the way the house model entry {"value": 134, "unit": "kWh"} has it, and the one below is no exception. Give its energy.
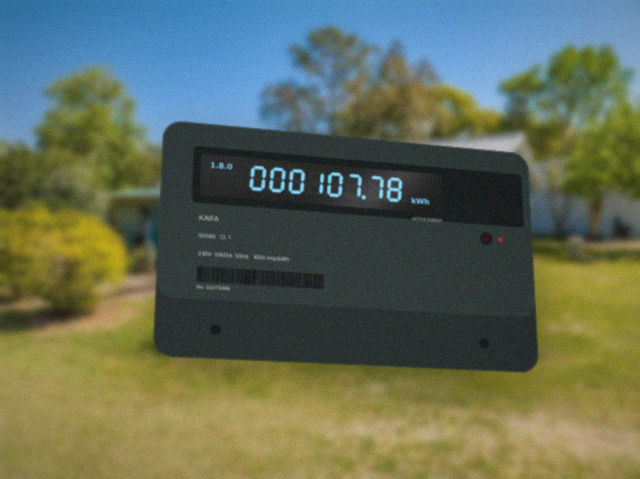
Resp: {"value": 107.78, "unit": "kWh"}
